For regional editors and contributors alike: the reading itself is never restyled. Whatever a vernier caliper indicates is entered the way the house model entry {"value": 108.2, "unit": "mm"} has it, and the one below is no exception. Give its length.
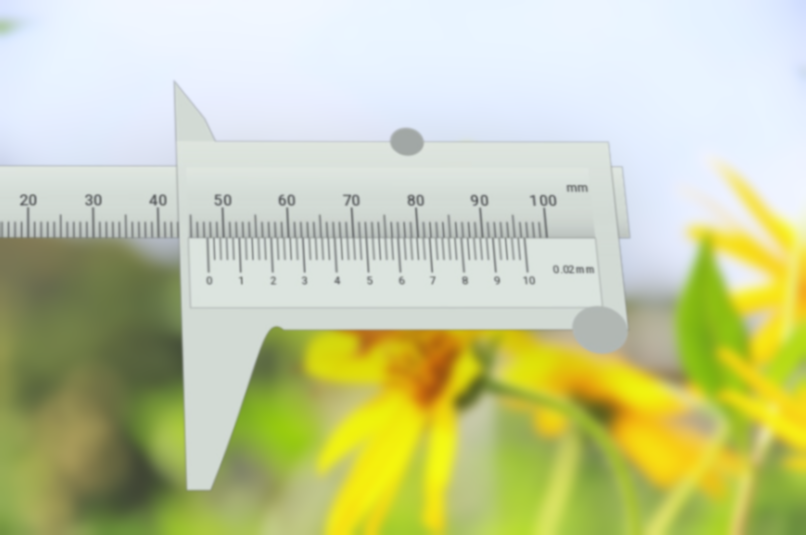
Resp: {"value": 47.5, "unit": "mm"}
